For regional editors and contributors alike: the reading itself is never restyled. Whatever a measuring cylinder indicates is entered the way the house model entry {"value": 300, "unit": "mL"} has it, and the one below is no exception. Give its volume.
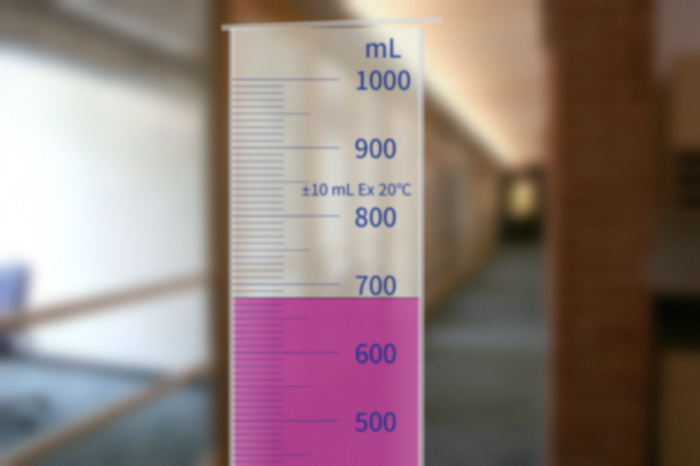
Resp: {"value": 680, "unit": "mL"}
